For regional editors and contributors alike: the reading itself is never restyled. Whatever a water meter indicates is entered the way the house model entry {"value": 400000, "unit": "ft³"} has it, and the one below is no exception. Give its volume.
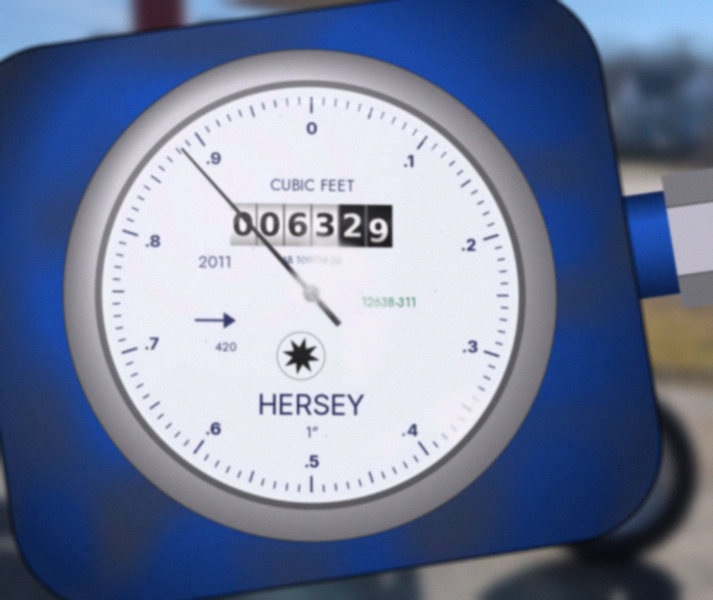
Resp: {"value": 6328.88, "unit": "ft³"}
